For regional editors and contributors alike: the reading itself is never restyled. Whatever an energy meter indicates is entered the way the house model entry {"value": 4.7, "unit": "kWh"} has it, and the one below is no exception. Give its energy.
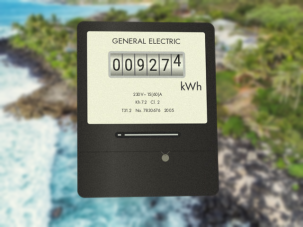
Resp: {"value": 9274, "unit": "kWh"}
